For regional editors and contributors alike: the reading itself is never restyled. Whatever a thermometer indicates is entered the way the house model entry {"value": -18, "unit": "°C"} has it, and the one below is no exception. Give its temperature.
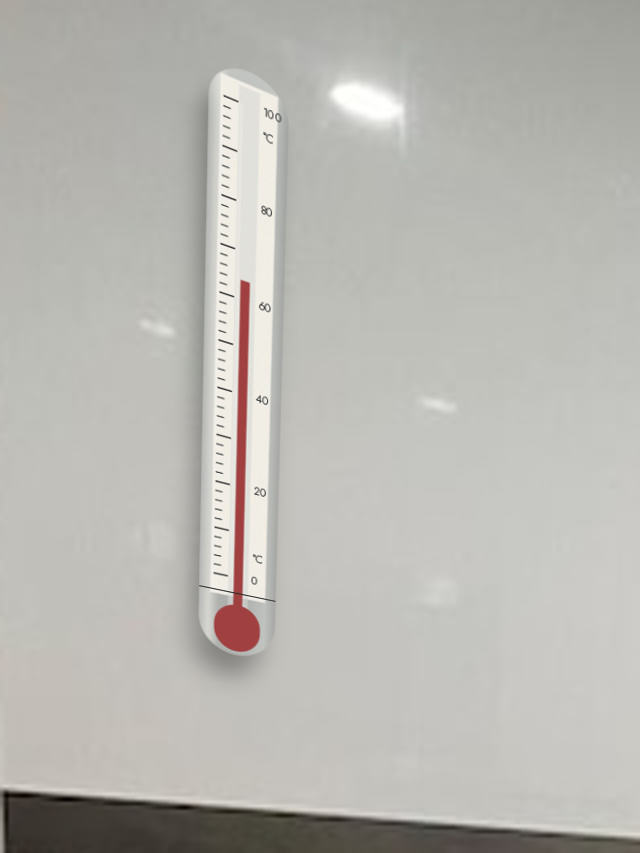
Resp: {"value": 64, "unit": "°C"}
